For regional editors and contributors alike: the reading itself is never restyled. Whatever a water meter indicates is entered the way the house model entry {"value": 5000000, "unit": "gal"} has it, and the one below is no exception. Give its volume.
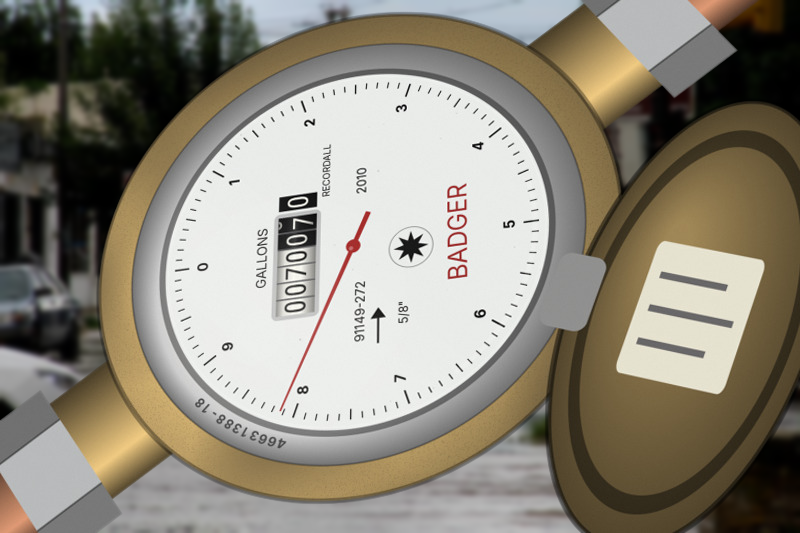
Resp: {"value": 70068.1, "unit": "gal"}
